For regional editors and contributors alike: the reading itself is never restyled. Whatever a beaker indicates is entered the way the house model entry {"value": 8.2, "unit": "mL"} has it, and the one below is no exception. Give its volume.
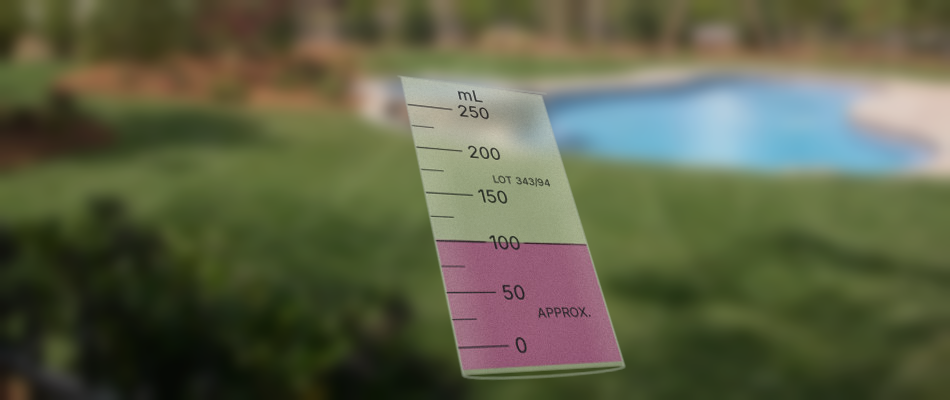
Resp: {"value": 100, "unit": "mL"}
